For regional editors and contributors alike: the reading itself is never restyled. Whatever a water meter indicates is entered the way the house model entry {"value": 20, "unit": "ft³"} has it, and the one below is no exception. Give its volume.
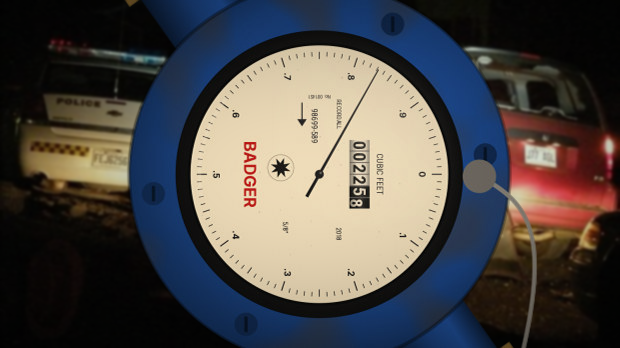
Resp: {"value": 2257.83, "unit": "ft³"}
